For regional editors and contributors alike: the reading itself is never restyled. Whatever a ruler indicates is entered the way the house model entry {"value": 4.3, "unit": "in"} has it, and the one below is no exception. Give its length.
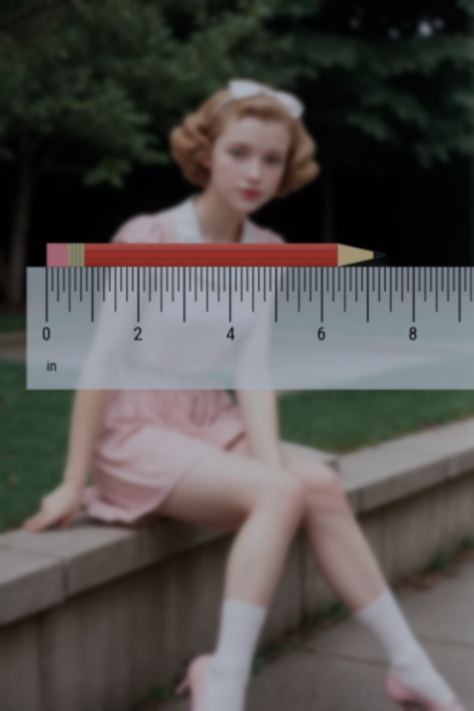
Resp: {"value": 7.375, "unit": "in"}
